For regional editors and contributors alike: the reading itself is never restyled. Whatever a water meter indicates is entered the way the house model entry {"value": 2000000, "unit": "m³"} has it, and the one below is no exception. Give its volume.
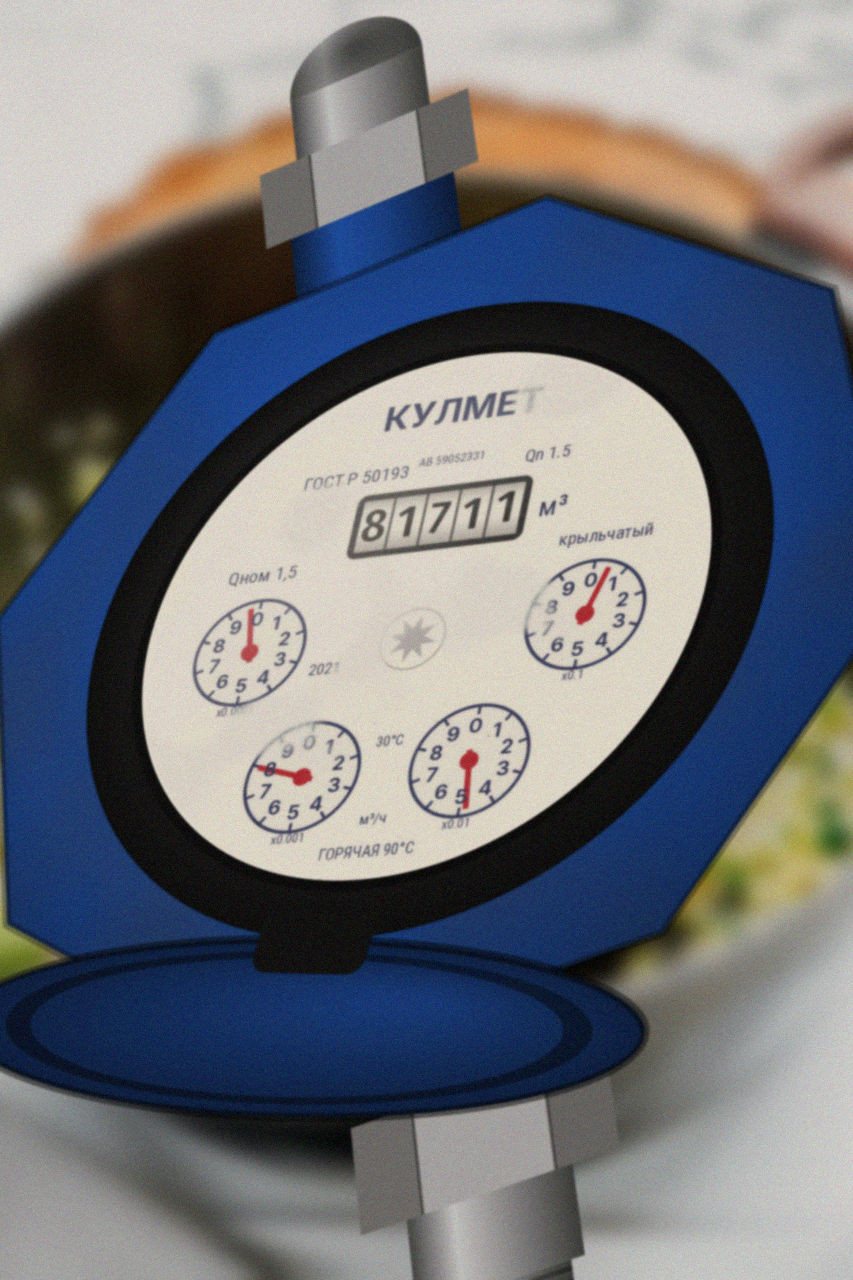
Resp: {"value": 81711.0479, "unit": "m³"}
